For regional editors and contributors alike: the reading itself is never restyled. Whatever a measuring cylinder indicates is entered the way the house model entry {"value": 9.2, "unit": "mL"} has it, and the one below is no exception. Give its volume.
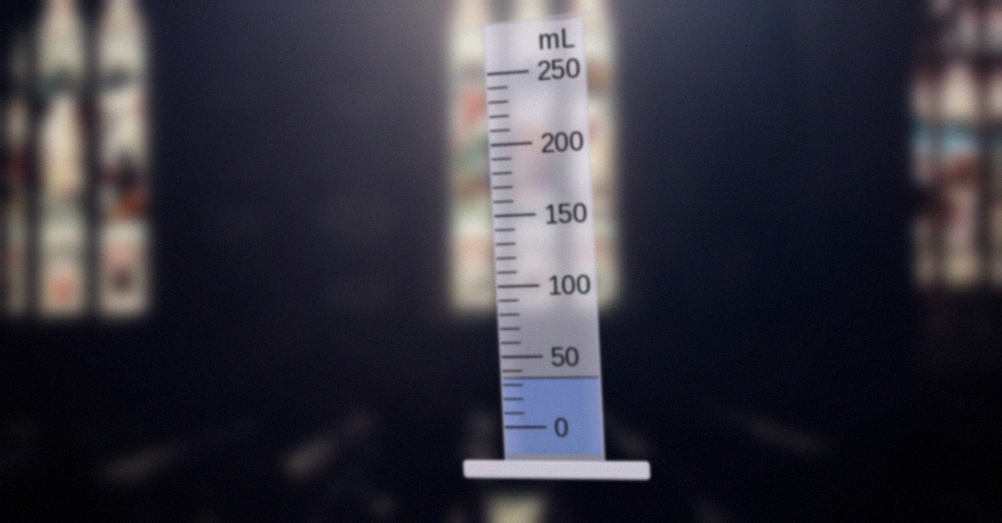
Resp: {"value": 35, "unit": "mL"}
